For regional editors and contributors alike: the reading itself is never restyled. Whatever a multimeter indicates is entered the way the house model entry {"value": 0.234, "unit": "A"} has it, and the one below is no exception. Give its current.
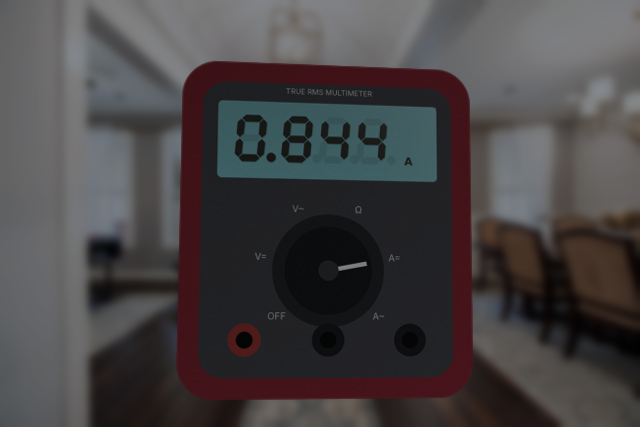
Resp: {"value": 0.844, "unit": "A"}
